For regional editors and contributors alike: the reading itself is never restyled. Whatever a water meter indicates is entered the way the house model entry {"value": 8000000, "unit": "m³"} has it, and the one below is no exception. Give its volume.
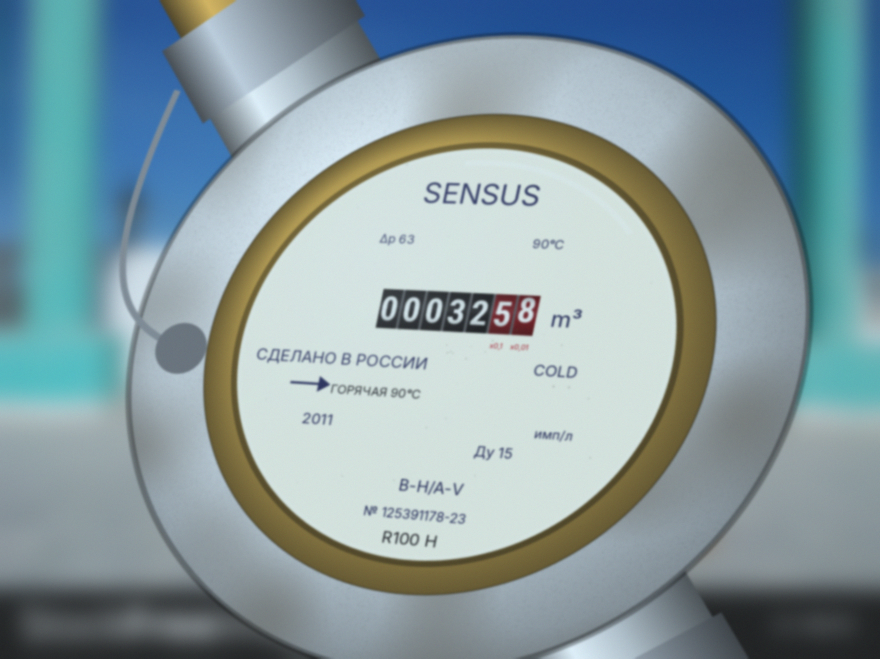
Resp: {"value": 32.58, "unit": "m³"}
